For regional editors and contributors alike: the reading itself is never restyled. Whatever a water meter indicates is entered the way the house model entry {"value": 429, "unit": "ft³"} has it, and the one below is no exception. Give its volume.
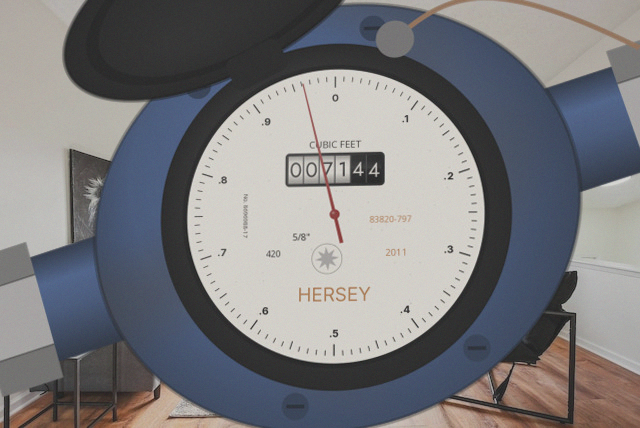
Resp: {"value": 7143.96, "unit": "ft³"}
